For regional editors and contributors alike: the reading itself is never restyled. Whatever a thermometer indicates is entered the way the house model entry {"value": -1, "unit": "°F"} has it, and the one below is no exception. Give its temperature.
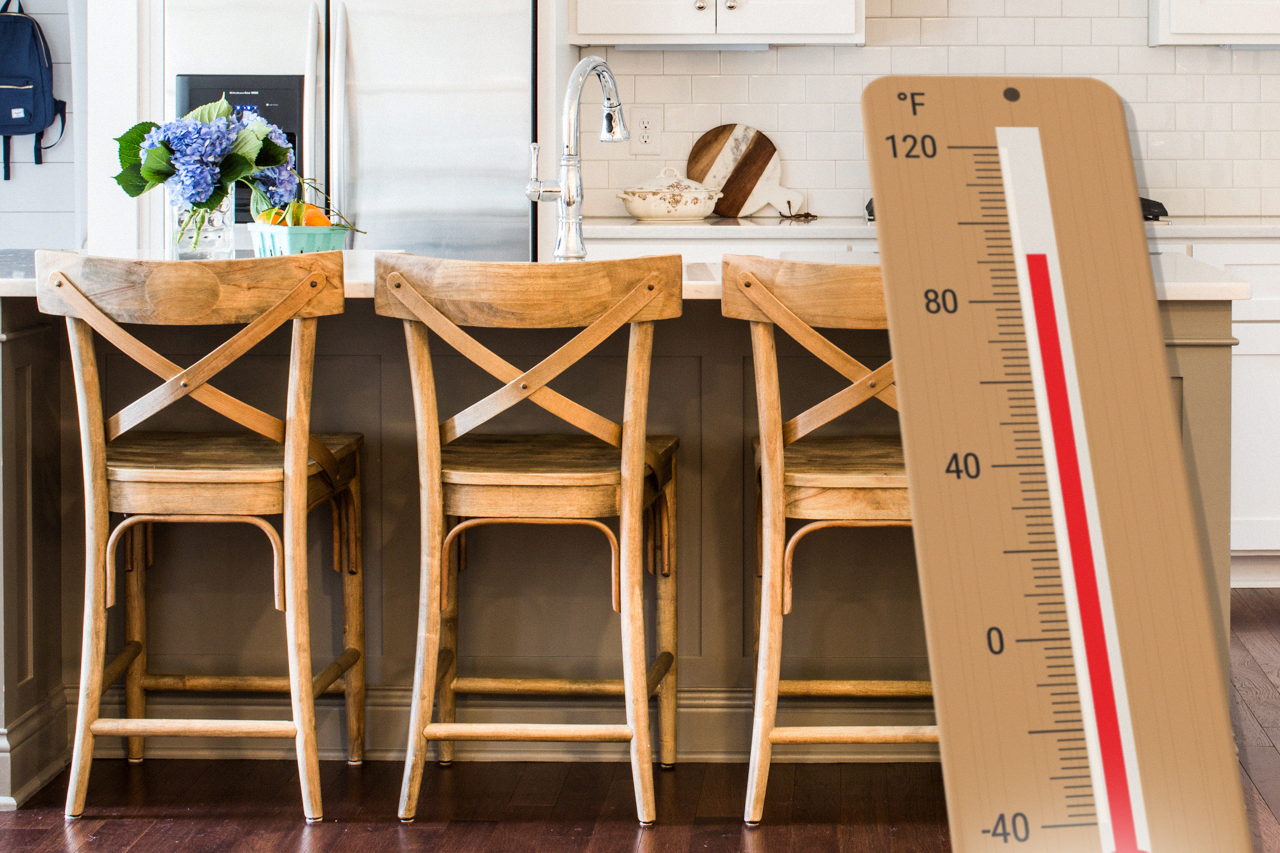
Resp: {"value": 92, "unit": "°F"}
